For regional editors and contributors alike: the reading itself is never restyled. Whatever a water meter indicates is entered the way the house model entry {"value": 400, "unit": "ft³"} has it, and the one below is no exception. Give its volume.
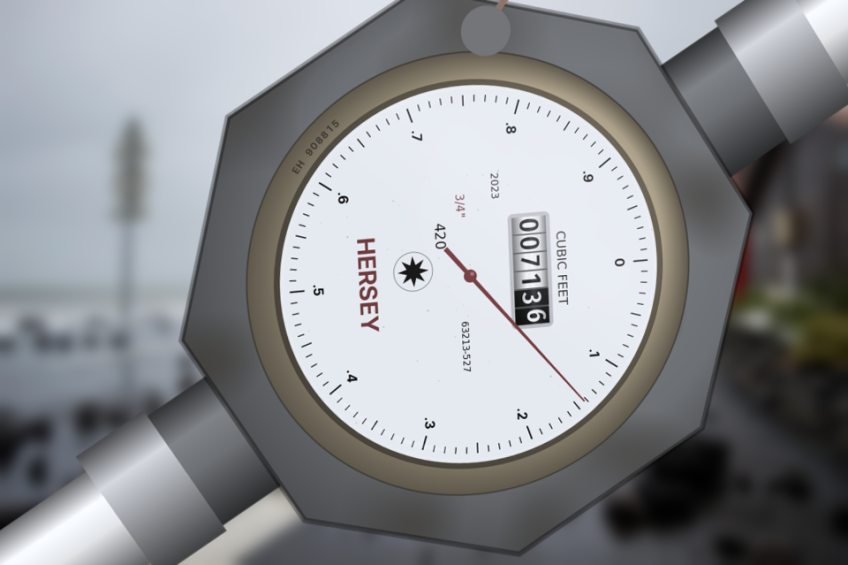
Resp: {"value": 7136.14, "unit": "ft³"}
